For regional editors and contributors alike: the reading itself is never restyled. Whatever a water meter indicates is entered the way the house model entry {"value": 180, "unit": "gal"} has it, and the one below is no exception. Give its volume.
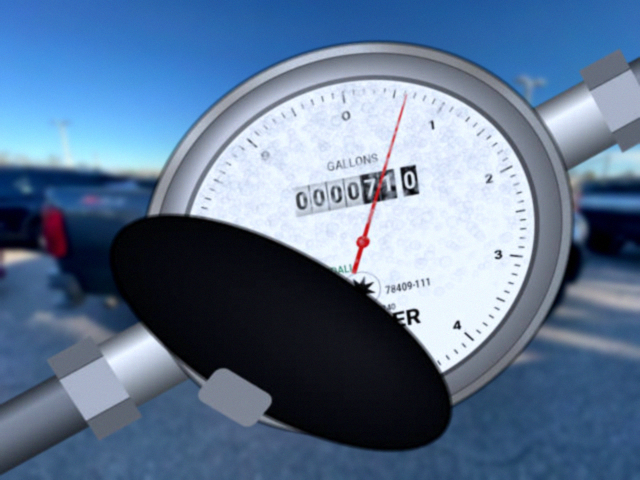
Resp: {"value": 710.6, "unit": "gal"}
